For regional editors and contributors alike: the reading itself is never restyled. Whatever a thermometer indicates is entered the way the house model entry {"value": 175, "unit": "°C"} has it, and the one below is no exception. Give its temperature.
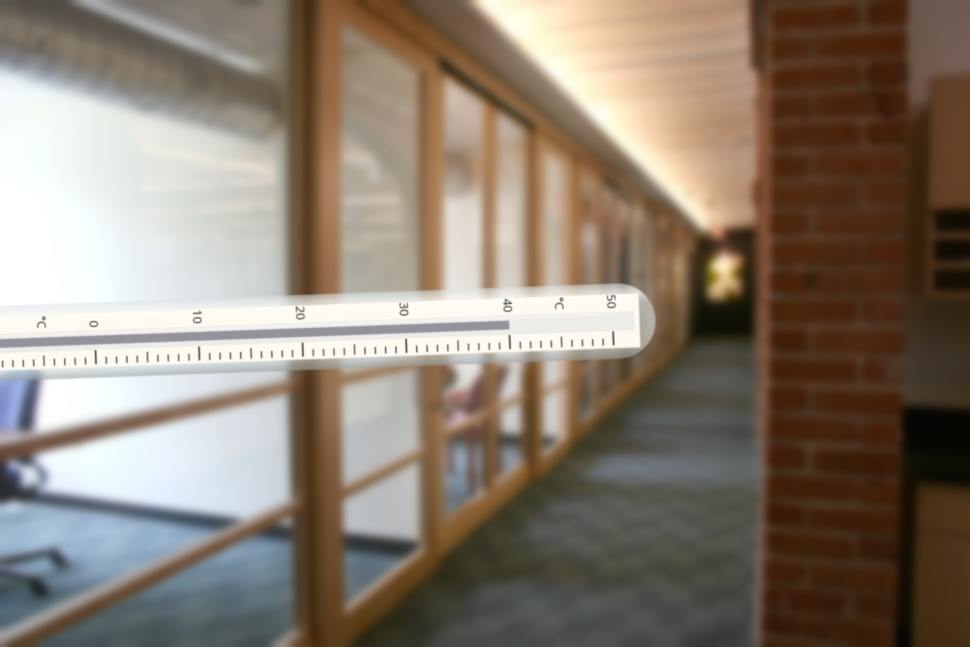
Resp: {"value": 40, "unit": "°C"}
